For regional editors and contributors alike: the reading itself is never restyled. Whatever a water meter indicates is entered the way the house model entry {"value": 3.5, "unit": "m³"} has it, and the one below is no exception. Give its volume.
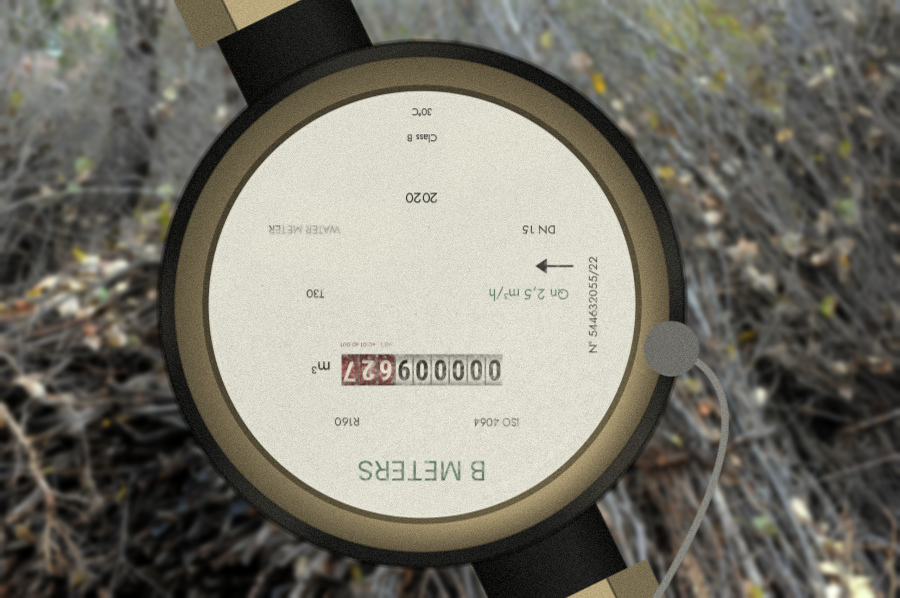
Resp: {"value": 9.627, "unit": "m³"}
